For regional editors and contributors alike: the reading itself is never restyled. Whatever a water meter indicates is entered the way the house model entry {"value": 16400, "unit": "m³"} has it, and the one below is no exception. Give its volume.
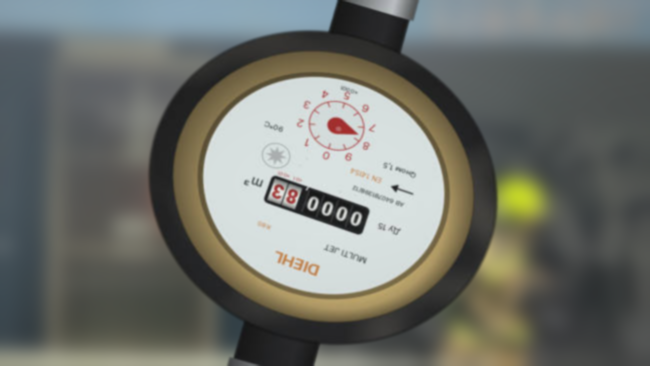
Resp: {"value": 0.837, "unit": "m³"}
